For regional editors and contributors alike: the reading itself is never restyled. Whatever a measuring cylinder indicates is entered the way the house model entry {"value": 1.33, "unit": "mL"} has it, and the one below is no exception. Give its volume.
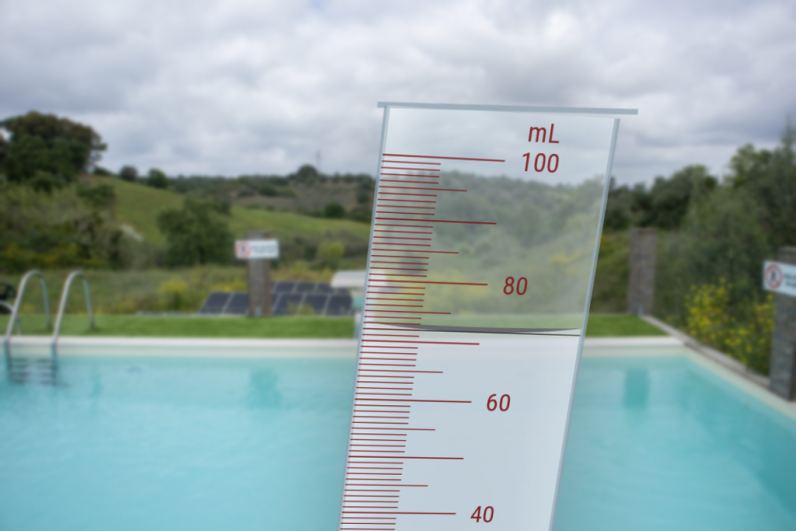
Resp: {"value": 72, "unit": "mL"}
